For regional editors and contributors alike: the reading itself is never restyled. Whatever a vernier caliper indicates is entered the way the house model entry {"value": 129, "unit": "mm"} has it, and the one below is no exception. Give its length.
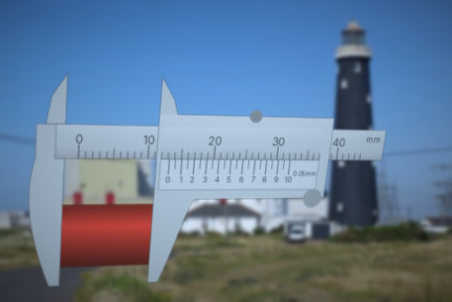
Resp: {"value": 13.2, "unit": "mm"}
